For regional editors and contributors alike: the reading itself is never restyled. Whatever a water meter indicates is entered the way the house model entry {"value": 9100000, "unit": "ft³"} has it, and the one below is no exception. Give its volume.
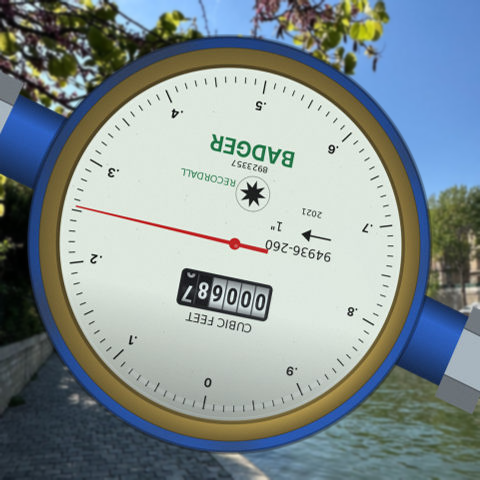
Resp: {"value": 687.25, "unit": "ft³"}
